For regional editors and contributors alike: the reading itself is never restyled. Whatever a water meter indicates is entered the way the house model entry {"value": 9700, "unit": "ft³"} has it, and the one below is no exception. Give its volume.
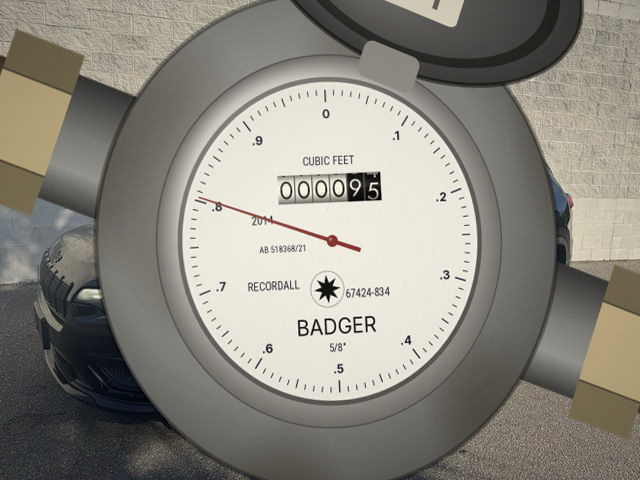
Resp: {"value": 94.80, "unit": "ft³"}
